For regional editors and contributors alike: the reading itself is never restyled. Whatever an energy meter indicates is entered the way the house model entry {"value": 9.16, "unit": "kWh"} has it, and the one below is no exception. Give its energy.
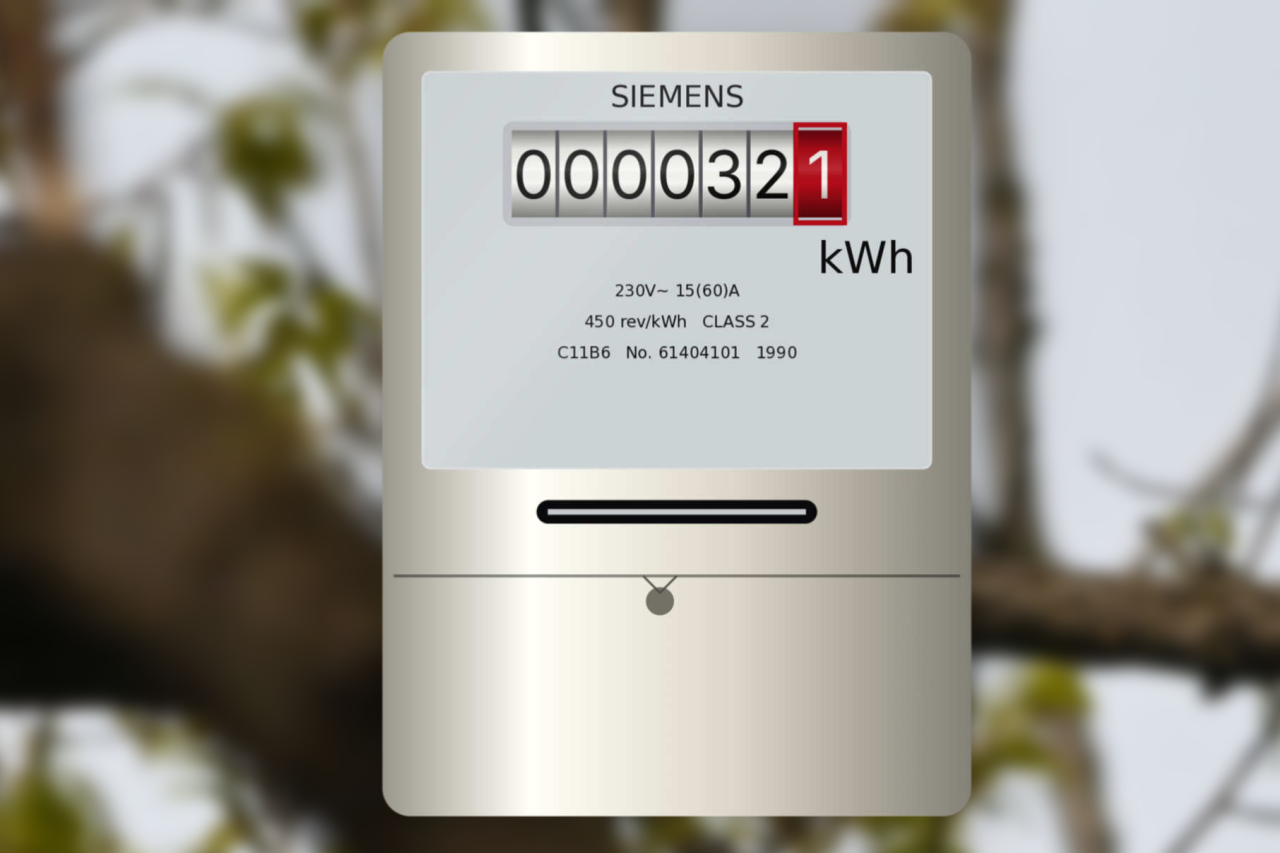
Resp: {"value": 32.1, "unit": "kWh"}
